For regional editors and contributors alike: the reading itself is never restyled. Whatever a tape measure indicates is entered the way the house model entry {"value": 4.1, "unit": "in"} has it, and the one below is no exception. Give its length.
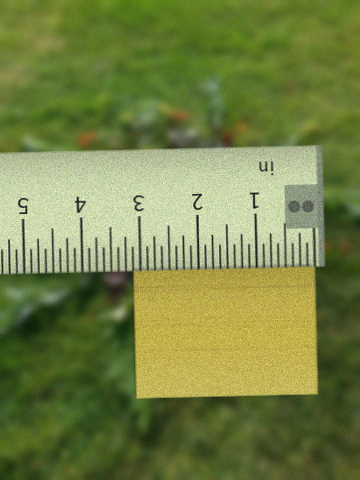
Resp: {"value": 3.125, "unit": "in"}
